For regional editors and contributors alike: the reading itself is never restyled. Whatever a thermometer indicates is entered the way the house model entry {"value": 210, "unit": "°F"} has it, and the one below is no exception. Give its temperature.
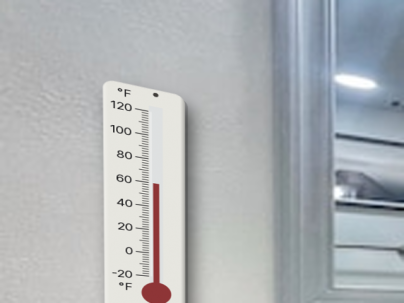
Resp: {"value": 60, "unit": "°F"}
